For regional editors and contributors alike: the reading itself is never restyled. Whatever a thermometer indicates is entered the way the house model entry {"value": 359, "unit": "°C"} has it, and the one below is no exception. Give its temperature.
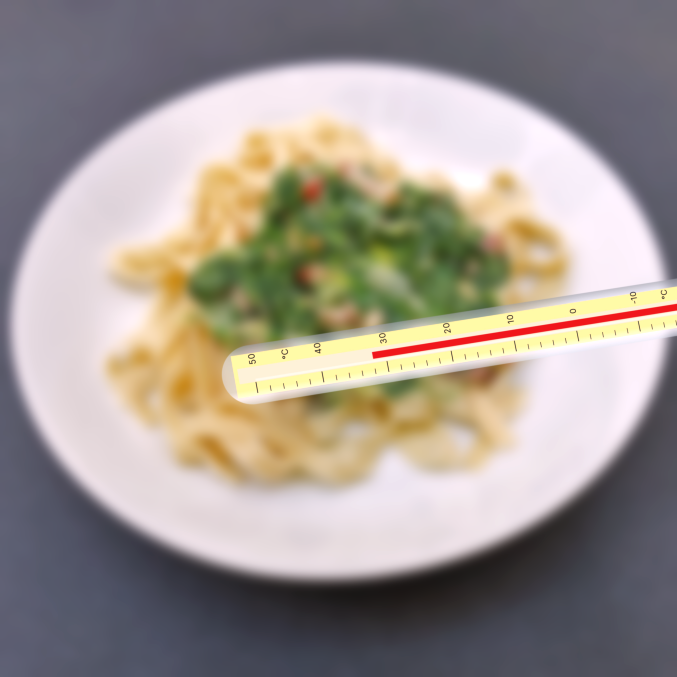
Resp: {"value": 32, "unit": "°C"}
